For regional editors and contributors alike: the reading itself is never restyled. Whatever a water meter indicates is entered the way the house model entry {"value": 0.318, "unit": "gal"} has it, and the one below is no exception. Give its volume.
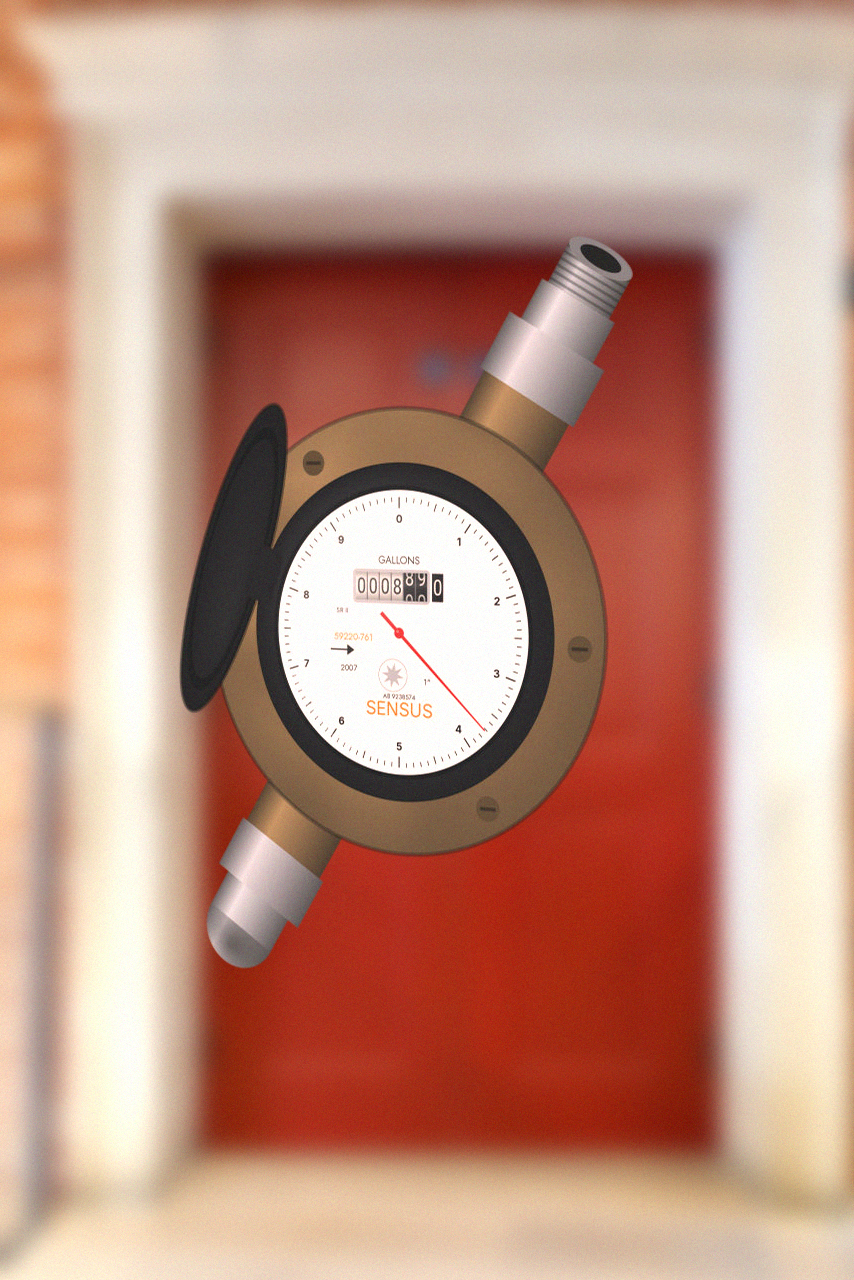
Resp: {"value": 8893.7, "unit": "gal"}
